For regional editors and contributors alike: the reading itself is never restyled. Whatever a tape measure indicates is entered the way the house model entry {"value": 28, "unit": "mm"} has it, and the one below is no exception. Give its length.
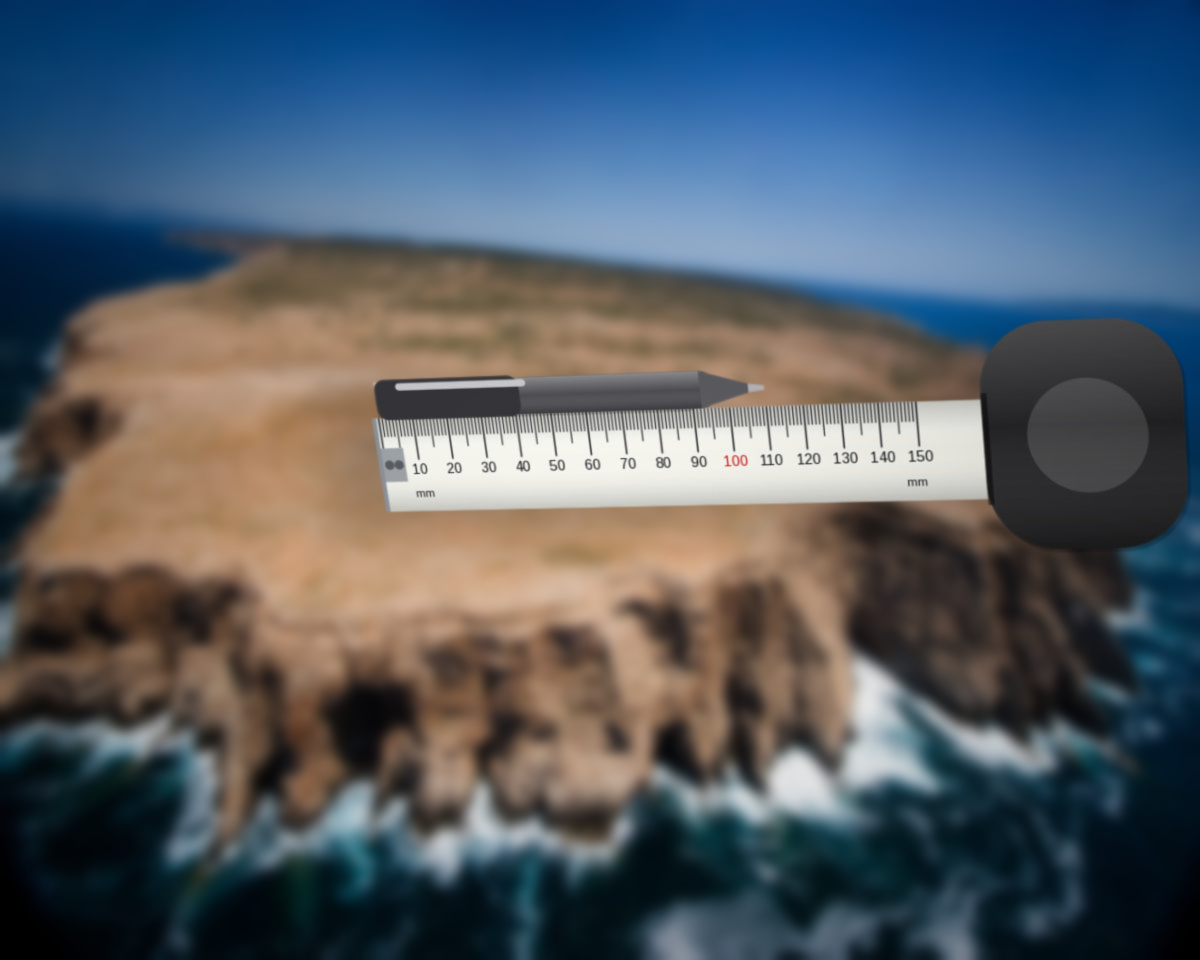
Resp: {"value": 110, "unit": "mm"}
